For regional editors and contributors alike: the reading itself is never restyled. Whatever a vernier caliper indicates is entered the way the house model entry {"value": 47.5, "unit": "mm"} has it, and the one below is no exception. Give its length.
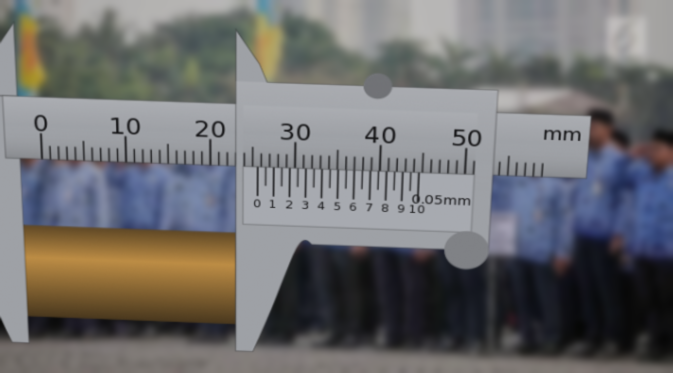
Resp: {"value": 25.6, "unit": "mm"}
